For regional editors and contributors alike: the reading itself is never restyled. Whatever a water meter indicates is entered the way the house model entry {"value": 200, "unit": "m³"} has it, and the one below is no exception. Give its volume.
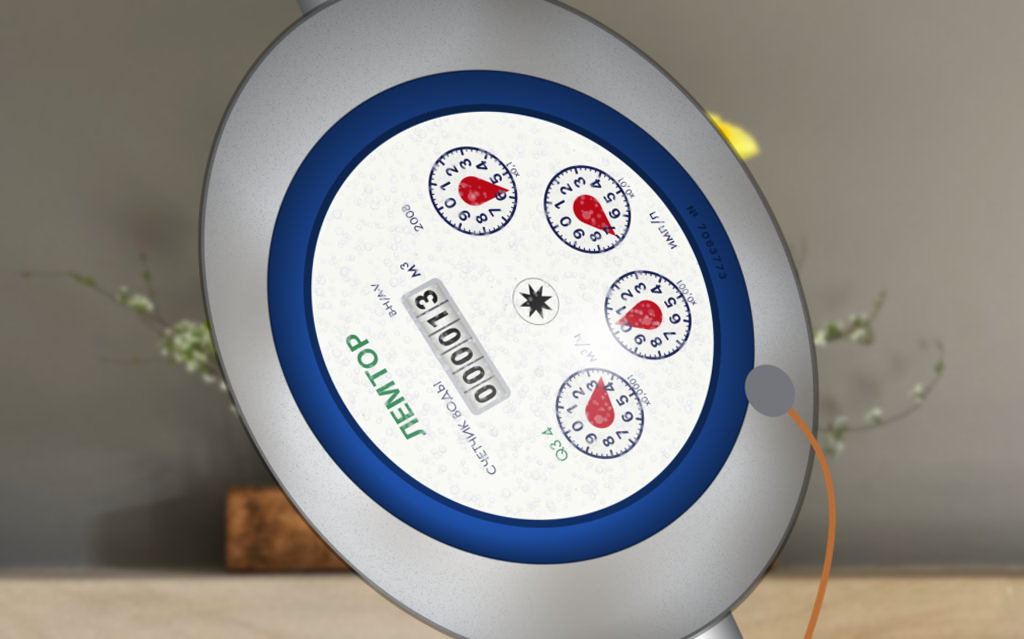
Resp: {"value": 13.5703, "unit": "m³"}
